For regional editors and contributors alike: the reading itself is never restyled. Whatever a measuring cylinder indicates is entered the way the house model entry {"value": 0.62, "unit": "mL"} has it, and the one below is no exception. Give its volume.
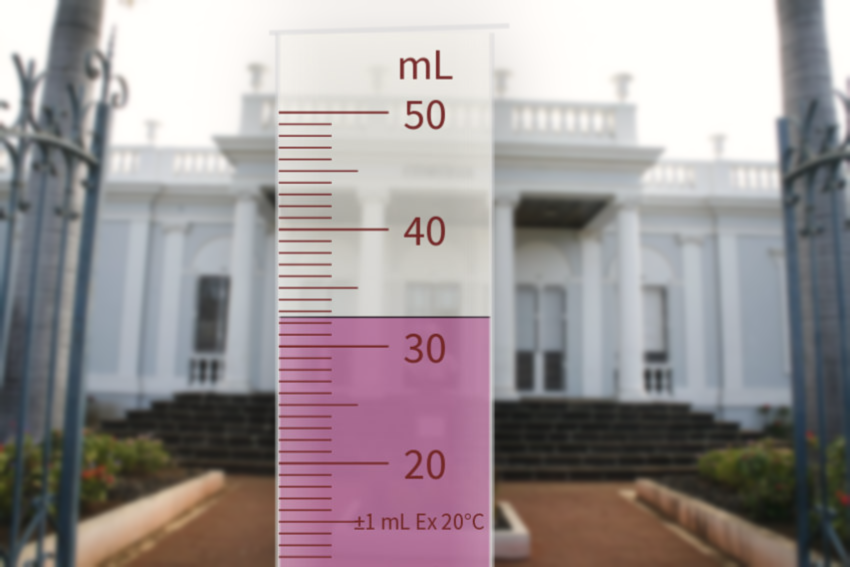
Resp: {"value": 32.5, "unit": "mL"}
